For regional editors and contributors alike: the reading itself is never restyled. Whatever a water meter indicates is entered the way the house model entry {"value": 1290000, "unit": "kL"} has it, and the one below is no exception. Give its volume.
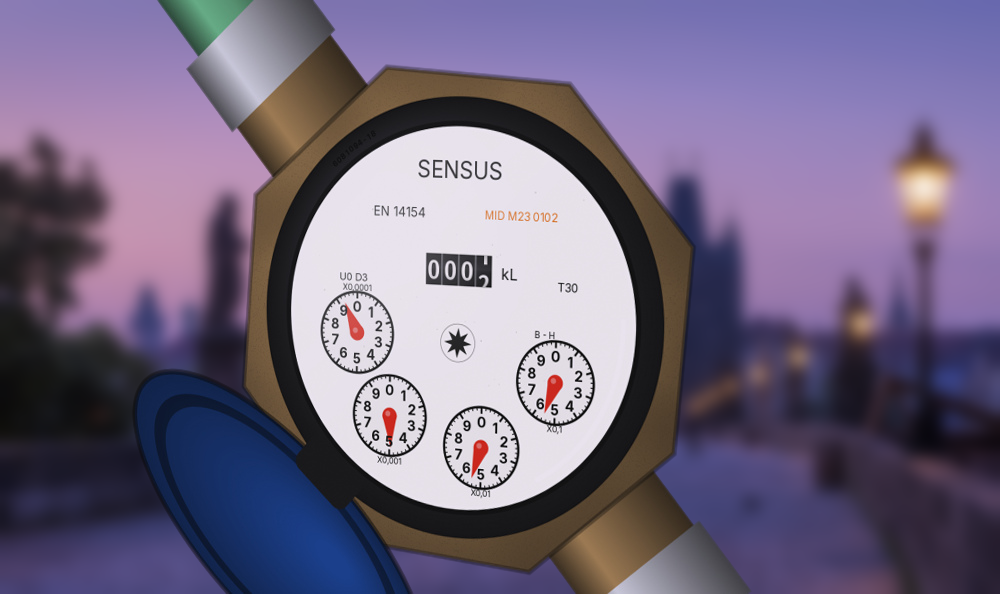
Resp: {"value": 1.5549, "unit": "kL"}
